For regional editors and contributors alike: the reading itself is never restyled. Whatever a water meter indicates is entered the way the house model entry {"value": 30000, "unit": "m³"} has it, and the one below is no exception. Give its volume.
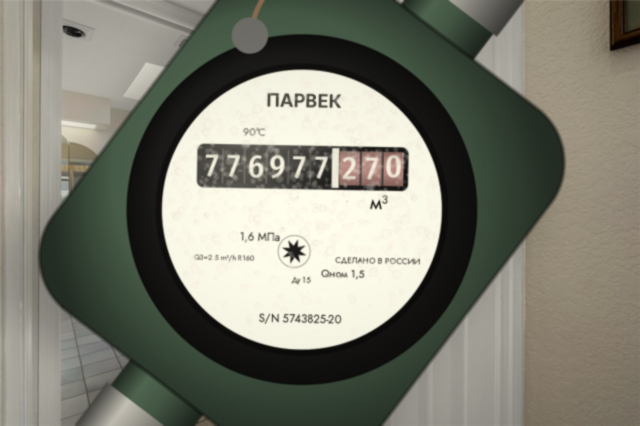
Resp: {"value": 776977.270, "unit": "m³"}
